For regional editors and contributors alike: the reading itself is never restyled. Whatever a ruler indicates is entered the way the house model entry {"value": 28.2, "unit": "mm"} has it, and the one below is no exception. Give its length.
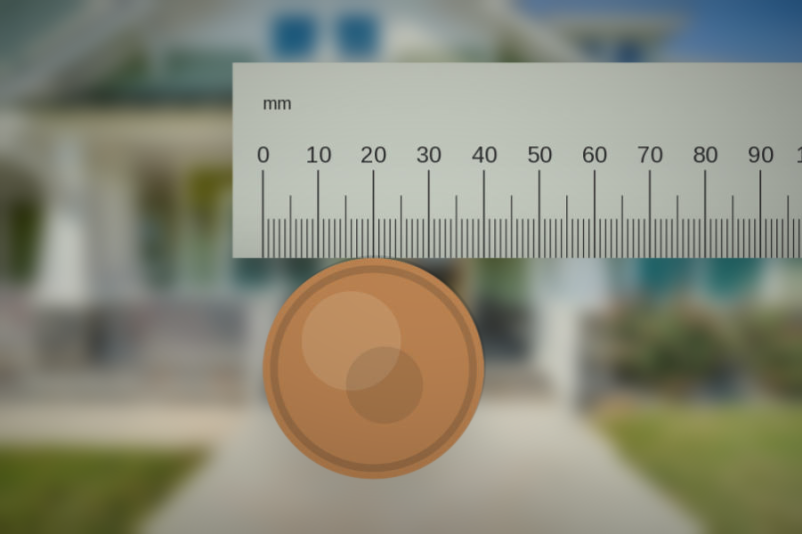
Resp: {"value": 40, "unit": "mm"}
